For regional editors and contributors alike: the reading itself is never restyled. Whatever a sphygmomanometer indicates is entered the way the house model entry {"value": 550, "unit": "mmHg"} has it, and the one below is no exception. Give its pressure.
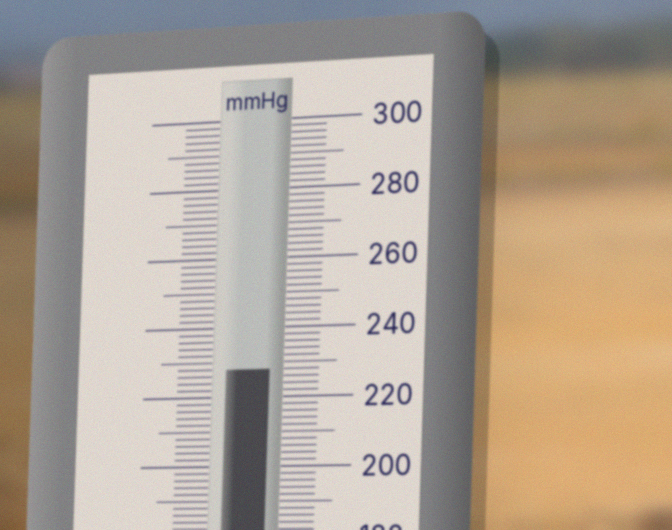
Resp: {"value": 228, "unit": "mmHg"}
